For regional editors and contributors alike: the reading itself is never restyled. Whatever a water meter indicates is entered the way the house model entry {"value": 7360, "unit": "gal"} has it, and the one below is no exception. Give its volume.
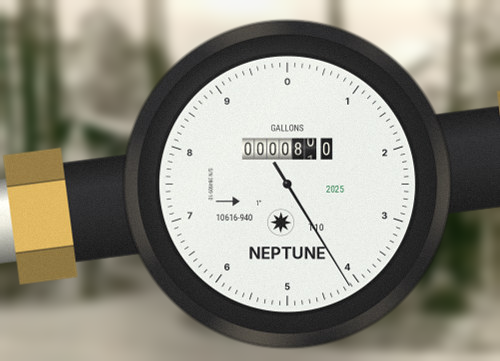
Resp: {"value": 804.1, "unit": "gal"}
